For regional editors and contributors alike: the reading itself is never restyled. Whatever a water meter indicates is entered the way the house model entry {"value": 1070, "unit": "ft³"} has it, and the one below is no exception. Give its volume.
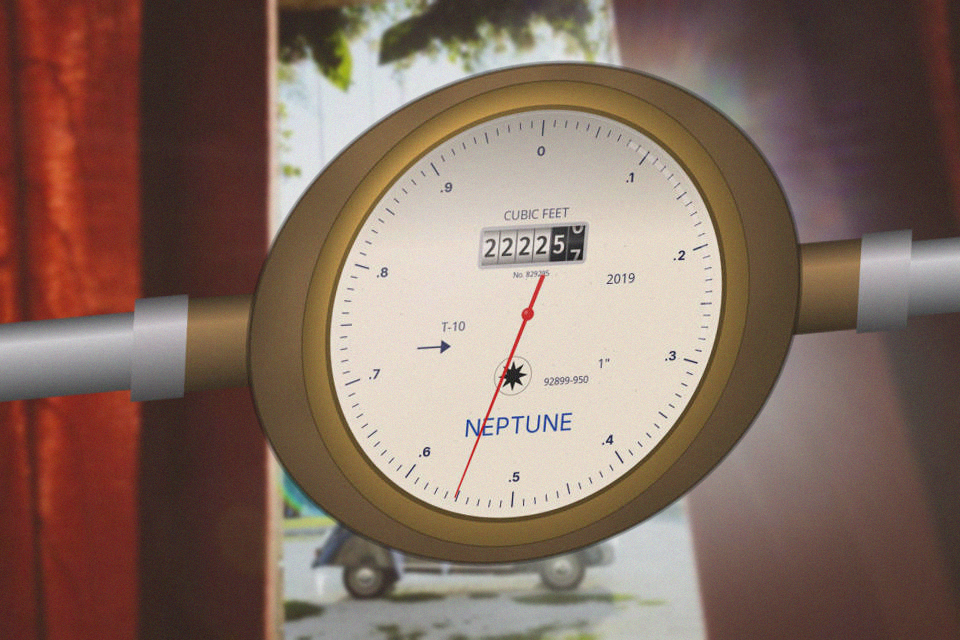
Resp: {"value": 222256.55, "unit": "ft³"}
